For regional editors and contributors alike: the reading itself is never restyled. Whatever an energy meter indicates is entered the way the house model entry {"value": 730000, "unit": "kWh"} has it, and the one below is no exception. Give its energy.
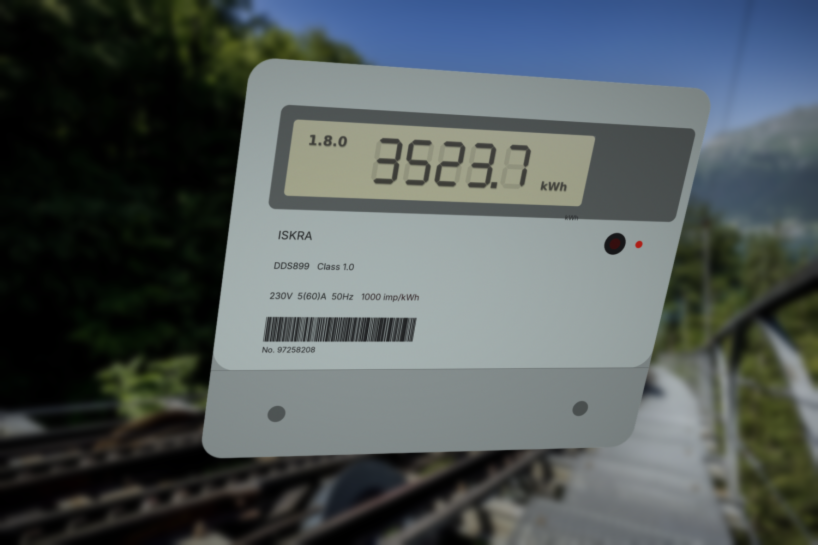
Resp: {"value": 3523.7, "unit": "kWh"}
